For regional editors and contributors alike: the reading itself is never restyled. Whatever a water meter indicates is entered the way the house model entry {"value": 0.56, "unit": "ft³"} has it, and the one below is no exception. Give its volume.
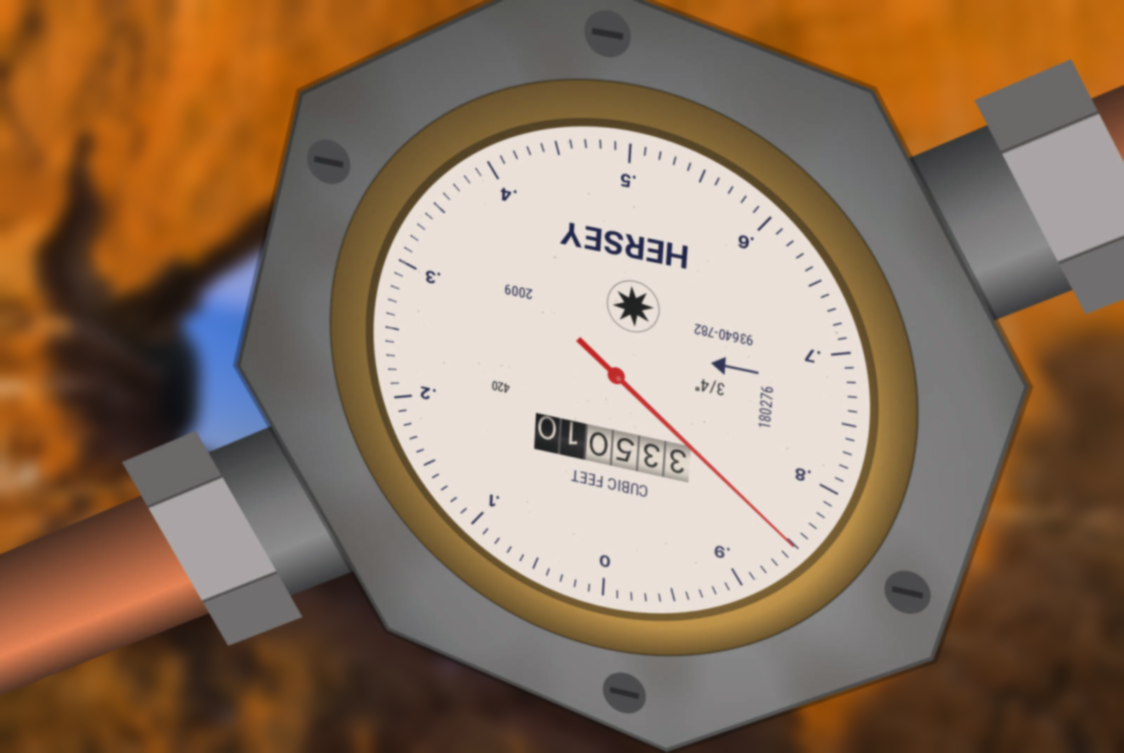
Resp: {"value": 335009.85, "unit": "ft³"}
